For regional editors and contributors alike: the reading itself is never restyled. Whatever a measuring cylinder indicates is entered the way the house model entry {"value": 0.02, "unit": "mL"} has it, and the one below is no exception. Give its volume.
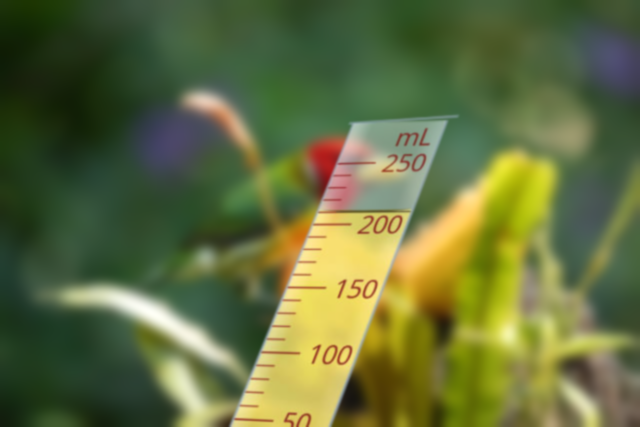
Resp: {"value": 210, "unit": "mL"}
